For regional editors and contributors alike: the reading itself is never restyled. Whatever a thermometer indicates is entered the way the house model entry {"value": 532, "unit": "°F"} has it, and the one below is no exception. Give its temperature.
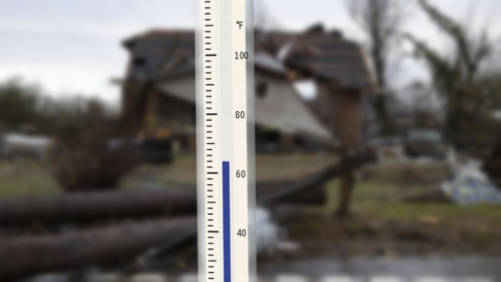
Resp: {"value": 64, "unit": "°F"}
